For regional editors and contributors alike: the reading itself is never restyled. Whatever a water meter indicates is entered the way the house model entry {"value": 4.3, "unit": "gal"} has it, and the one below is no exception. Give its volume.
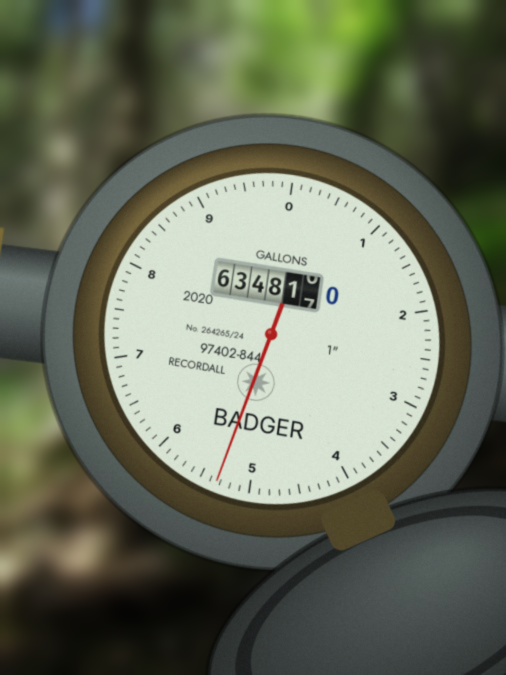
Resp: {"value": 6348165.3, "unit": "gal"}
